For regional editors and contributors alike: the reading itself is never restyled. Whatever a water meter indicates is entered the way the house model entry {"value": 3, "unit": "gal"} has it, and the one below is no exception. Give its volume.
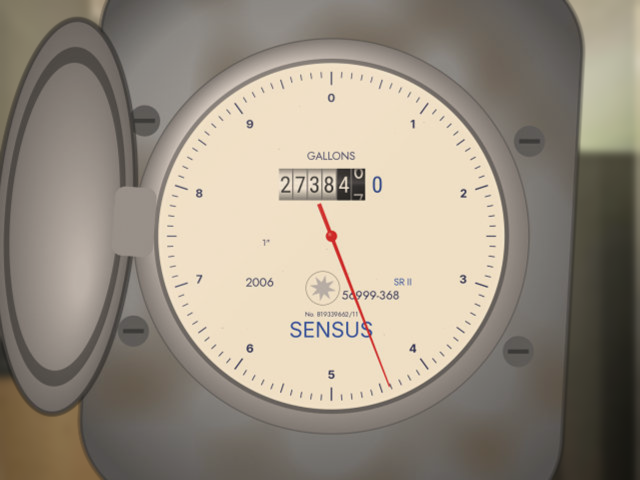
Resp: {"value": 2738464.4, "unit": "gal"}
